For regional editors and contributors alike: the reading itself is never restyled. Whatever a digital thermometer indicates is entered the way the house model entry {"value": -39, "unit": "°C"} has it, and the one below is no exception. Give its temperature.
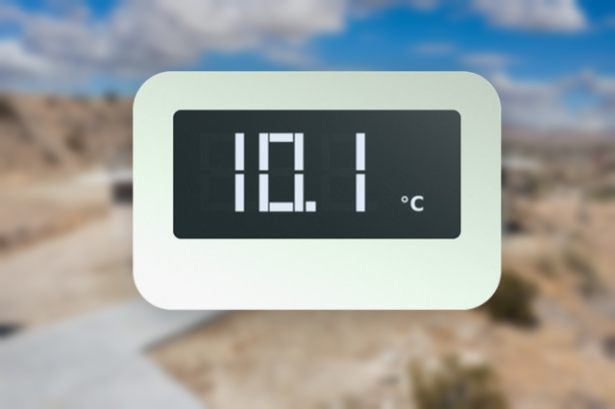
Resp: {"value": 10.1, "unit": "°C"}
